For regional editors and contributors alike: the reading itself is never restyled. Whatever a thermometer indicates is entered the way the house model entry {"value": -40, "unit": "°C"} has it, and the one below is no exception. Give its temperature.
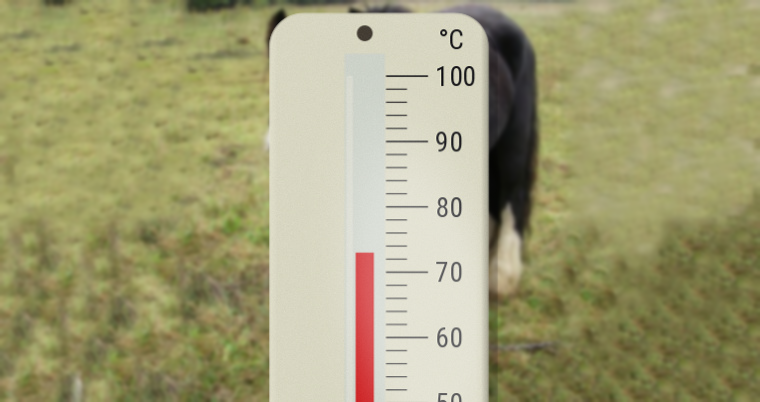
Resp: {"value": 73, "unit": "°C"}
